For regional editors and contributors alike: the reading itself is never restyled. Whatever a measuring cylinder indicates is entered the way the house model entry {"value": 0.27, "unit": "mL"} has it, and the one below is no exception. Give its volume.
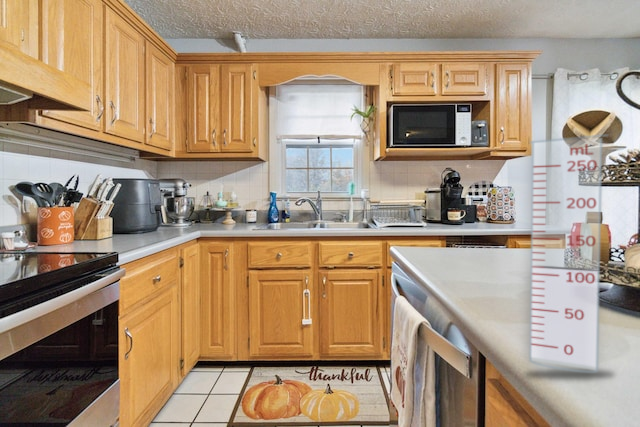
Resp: {"value": 110, "unit": "mL"}
